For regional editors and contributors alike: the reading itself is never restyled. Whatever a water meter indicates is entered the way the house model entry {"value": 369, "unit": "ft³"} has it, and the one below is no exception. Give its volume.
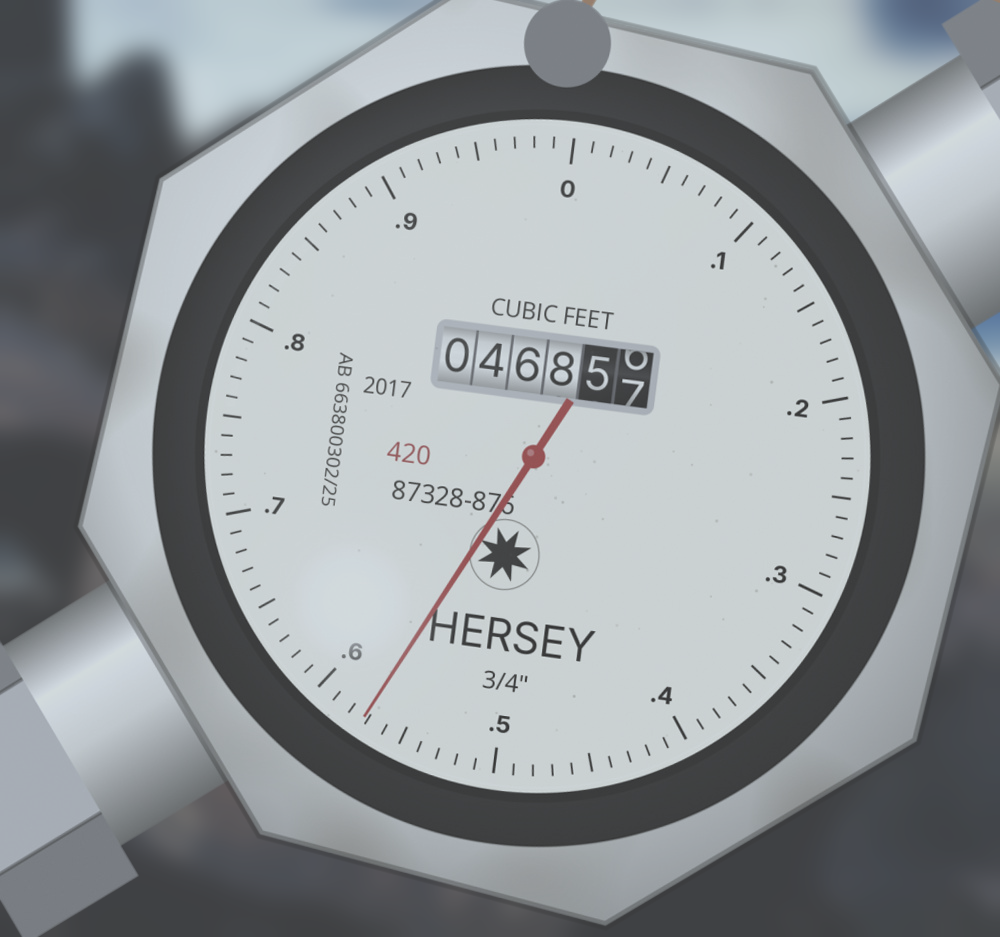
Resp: {"value": 46856.57, "unit": "ft³"}
